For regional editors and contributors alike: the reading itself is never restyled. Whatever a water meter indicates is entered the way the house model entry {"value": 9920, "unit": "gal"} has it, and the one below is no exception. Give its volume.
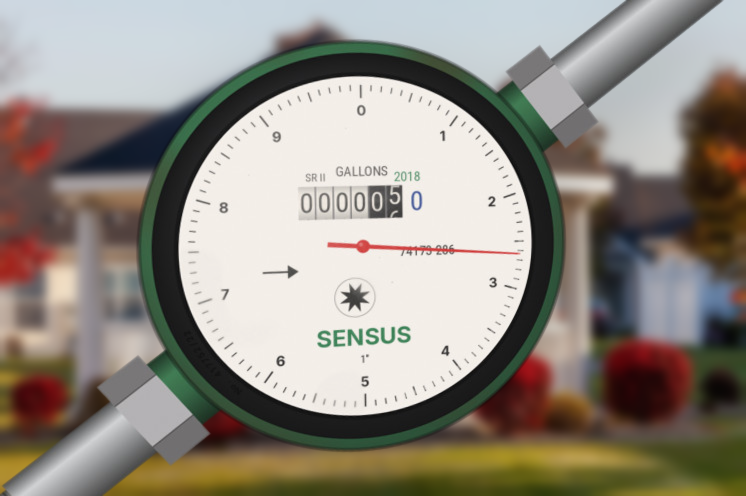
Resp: {"value": 52.6, "unit": "gal"}
